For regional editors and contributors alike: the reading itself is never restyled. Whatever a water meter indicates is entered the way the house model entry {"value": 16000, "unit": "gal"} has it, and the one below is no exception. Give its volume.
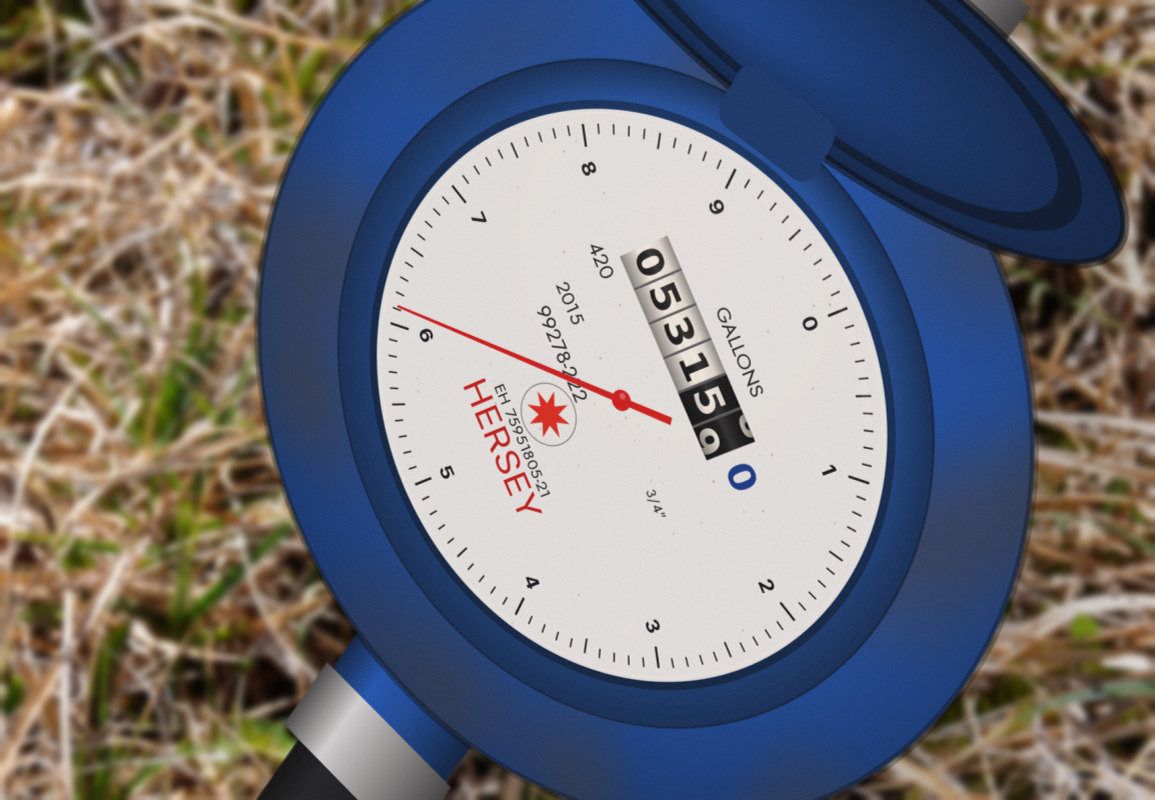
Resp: {"value": 531586.1, "unit": "gal"}
